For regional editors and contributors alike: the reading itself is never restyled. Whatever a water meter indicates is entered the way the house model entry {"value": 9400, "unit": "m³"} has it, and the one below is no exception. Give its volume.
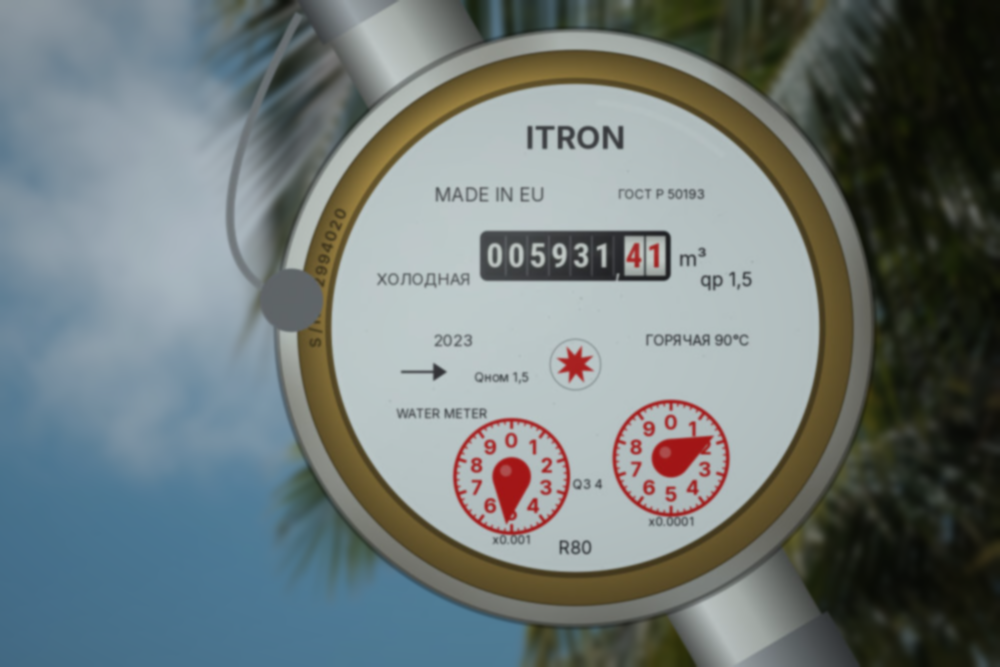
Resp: {"value": 5931.4151, "unit": "m³"}
